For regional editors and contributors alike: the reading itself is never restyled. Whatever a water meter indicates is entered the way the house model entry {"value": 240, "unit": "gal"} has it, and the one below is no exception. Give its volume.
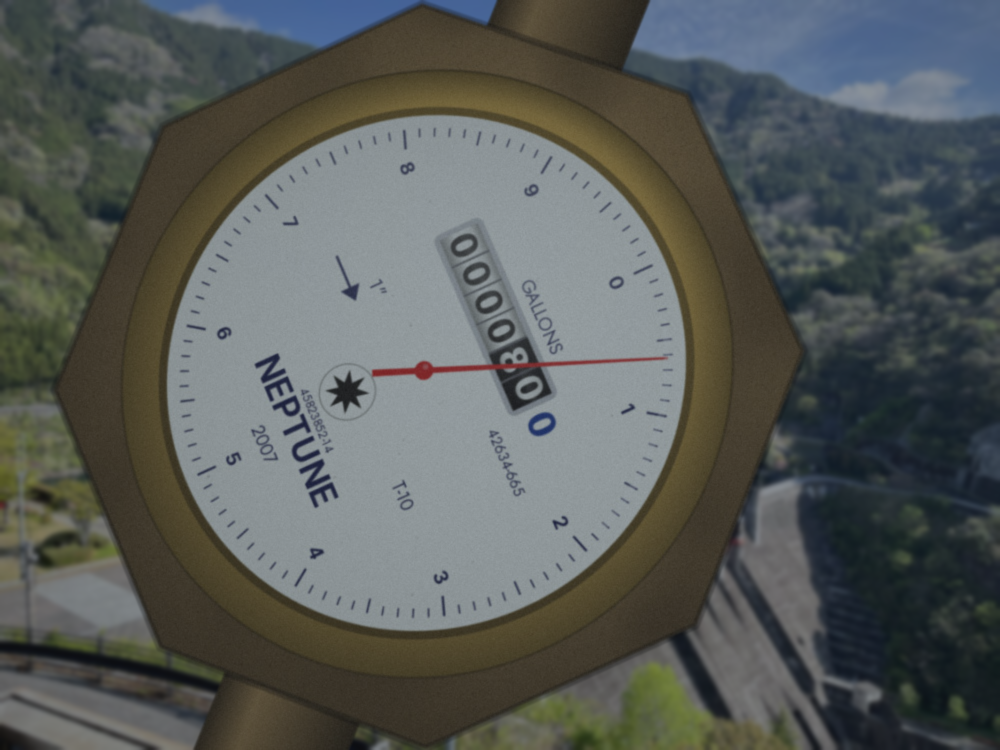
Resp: {"value": 800.6, "unit": "gal"}
